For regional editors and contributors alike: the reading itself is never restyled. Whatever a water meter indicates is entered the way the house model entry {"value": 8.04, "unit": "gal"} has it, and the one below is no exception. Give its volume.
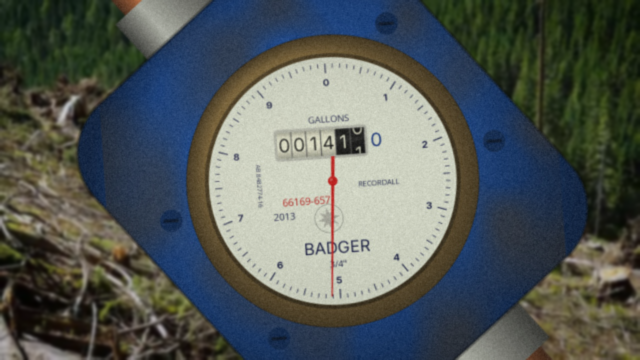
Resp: {"value": 14105.1, "unit": "gal"}
